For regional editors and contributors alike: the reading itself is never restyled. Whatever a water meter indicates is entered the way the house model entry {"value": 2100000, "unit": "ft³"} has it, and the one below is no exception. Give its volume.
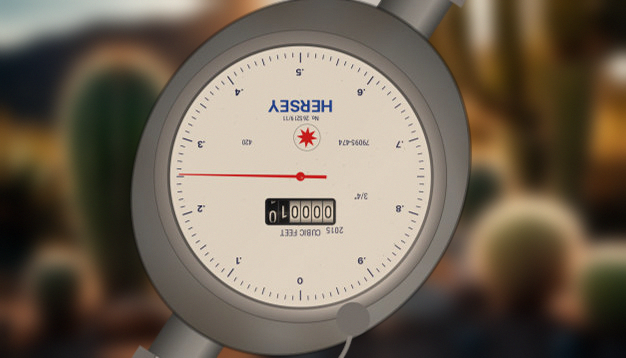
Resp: {"value": 10.25, "unit": "ft³"}
